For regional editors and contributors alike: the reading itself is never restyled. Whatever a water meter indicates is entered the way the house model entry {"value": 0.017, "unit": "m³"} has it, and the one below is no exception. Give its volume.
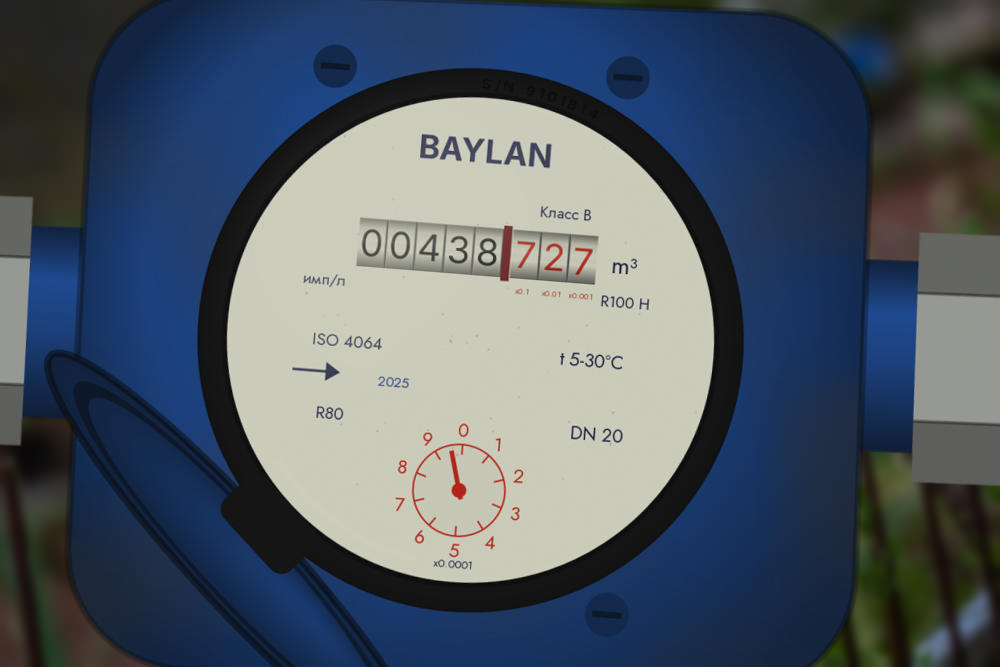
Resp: {"value": 438.7269, "unit": "m³"}
